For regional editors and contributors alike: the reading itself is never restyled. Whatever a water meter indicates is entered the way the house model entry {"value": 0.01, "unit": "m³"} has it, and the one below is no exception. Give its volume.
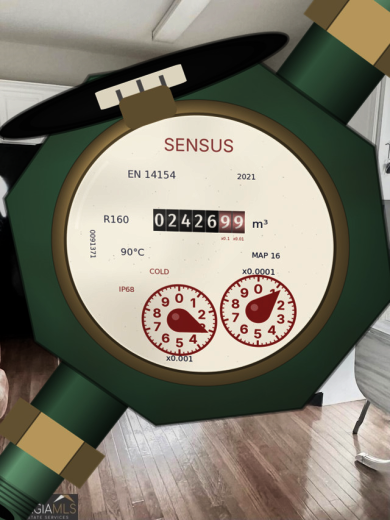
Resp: {"value": 2426.9931, "unit": "m³"}
